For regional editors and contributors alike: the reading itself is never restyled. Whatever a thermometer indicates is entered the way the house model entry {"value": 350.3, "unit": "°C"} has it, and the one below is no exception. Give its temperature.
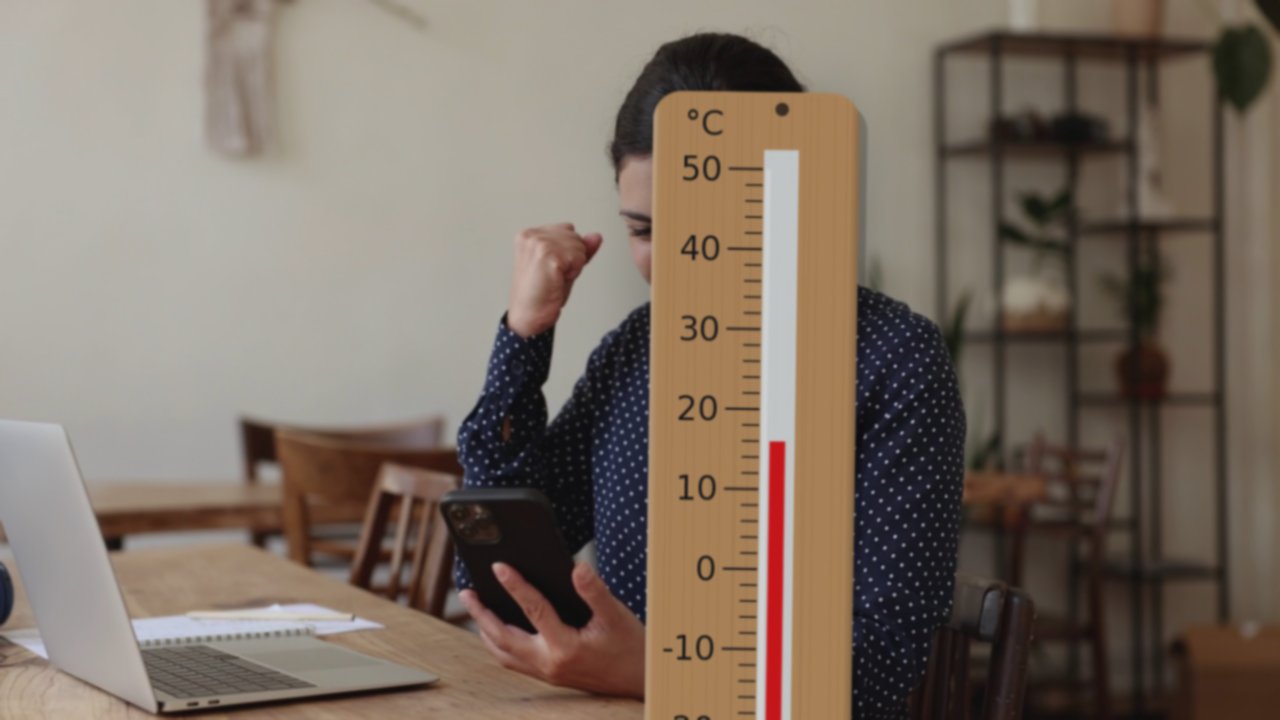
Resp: {"value": 16, "unit": "°C"}
